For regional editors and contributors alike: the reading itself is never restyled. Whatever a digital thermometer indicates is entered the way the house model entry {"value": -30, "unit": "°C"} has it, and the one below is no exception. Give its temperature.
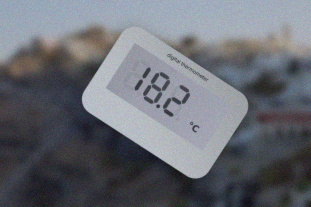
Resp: {"value": 18.2, "unit": "°C"}
